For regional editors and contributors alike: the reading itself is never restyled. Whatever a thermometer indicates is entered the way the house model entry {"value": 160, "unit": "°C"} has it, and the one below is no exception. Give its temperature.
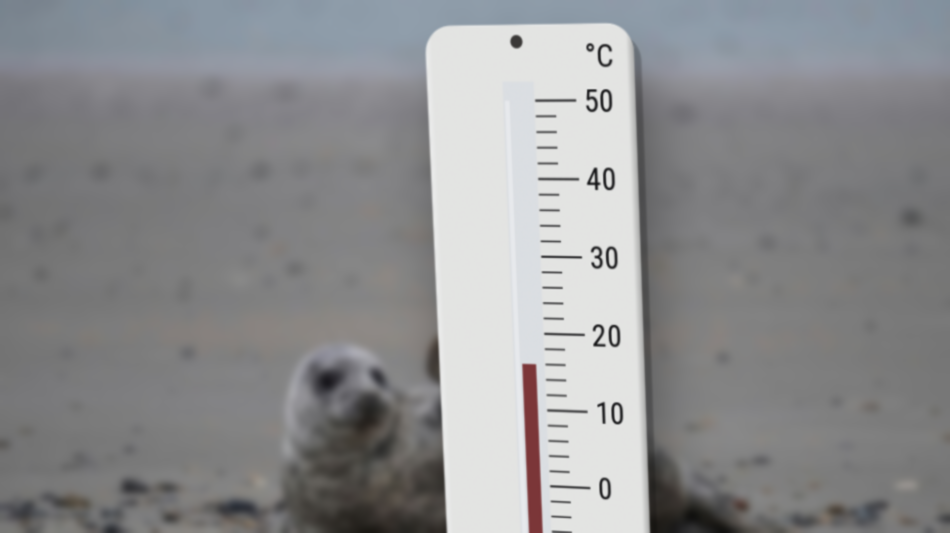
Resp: {"value": 16, "unit": "°C"}
